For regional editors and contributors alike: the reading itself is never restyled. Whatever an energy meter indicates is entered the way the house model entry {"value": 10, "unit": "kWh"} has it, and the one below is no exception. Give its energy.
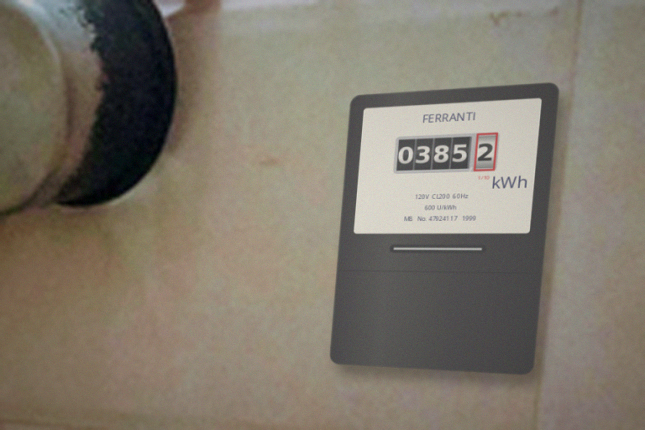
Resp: {"value": 385.2, "unit": "kWh"}
